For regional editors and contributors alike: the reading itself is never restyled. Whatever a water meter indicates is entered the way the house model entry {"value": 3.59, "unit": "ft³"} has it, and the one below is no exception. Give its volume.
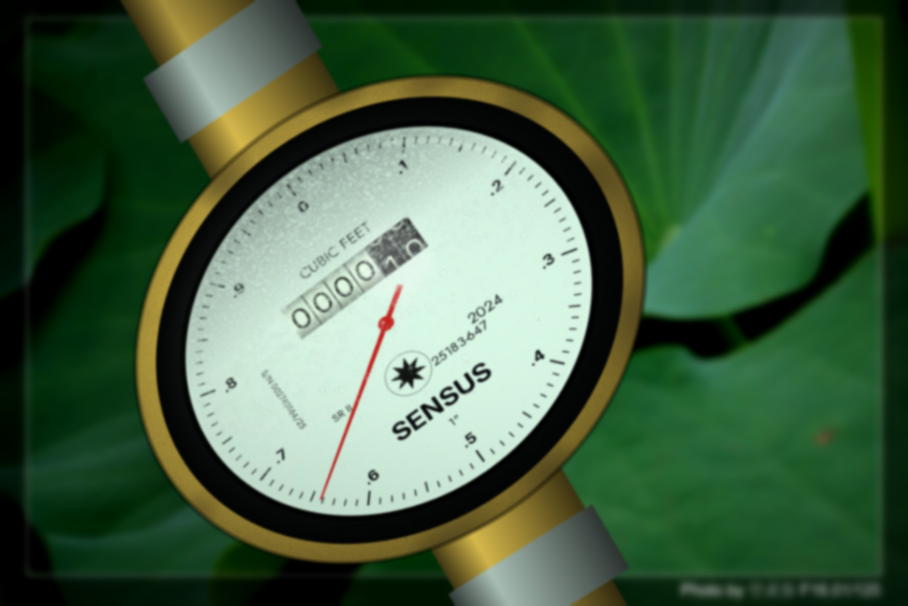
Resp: {"value": 9.64, "unit": "ft³"}
